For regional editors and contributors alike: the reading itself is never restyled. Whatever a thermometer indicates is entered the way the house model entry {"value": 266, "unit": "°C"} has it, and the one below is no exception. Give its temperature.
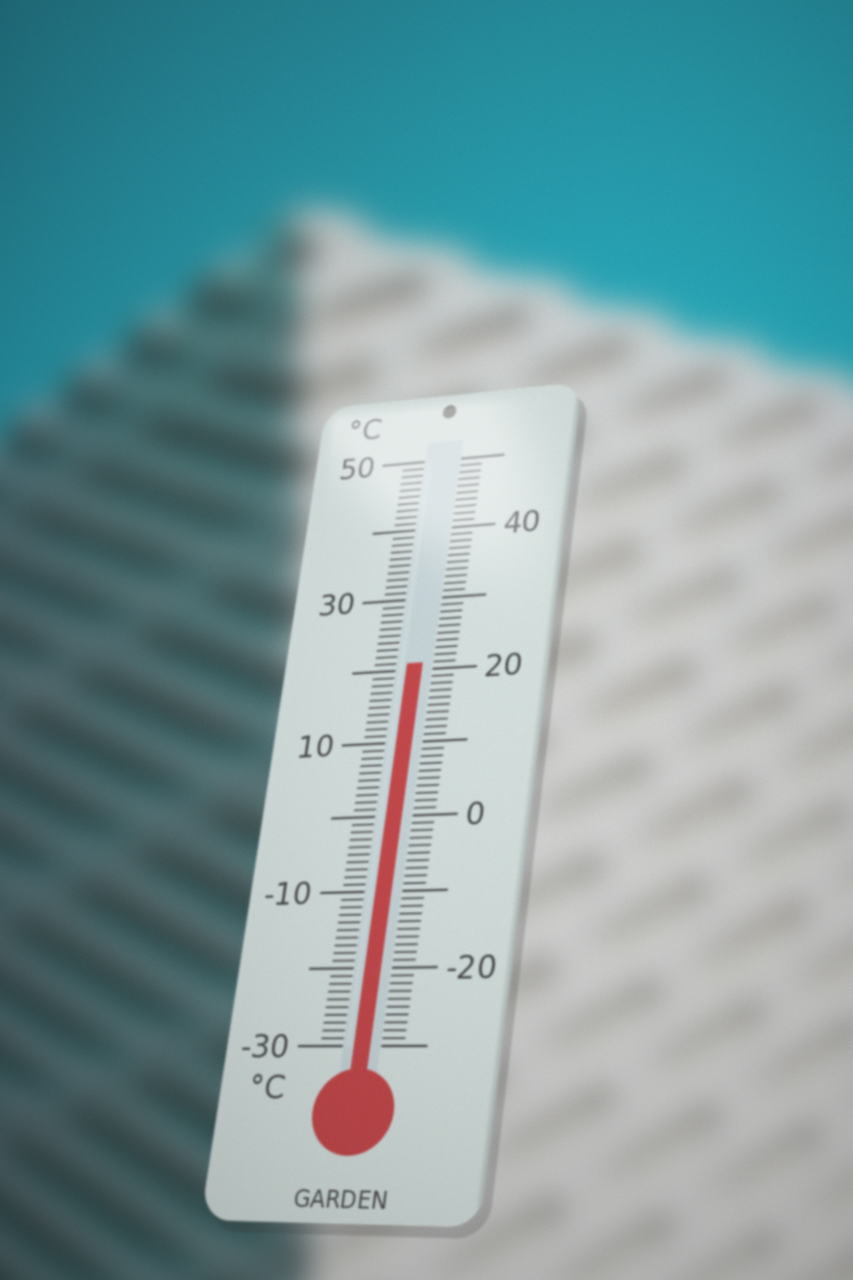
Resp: {"value": 21, "unit": "°C"}
